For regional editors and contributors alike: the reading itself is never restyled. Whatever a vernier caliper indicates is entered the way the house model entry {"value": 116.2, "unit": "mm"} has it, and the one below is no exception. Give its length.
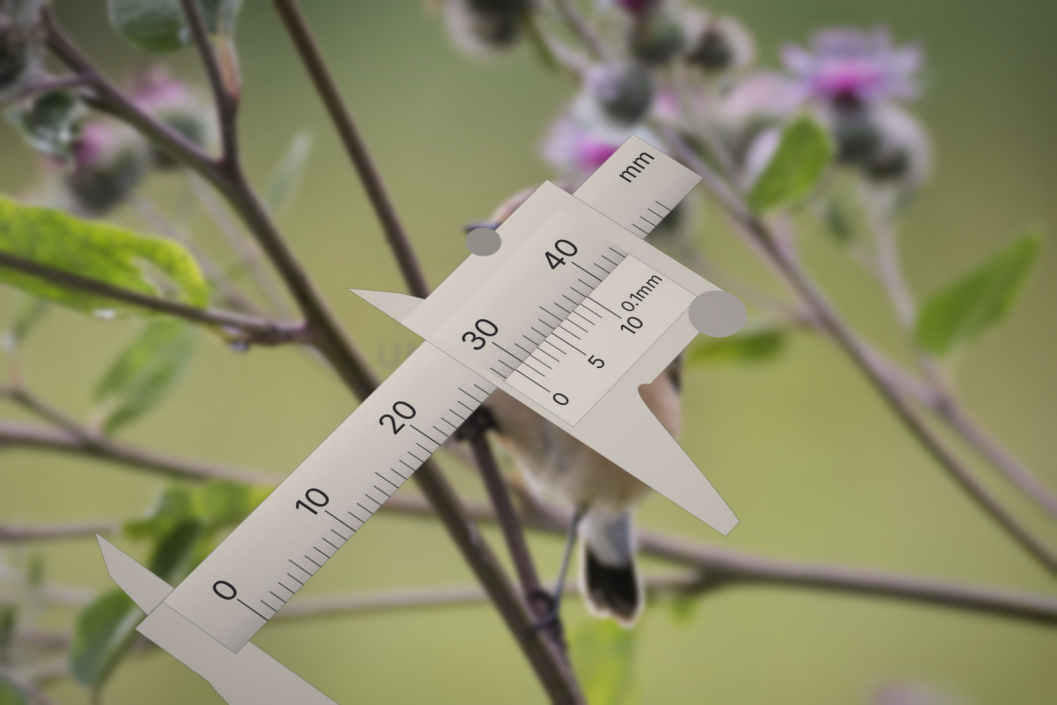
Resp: {"value": 29.1, "unit": "mm"}
